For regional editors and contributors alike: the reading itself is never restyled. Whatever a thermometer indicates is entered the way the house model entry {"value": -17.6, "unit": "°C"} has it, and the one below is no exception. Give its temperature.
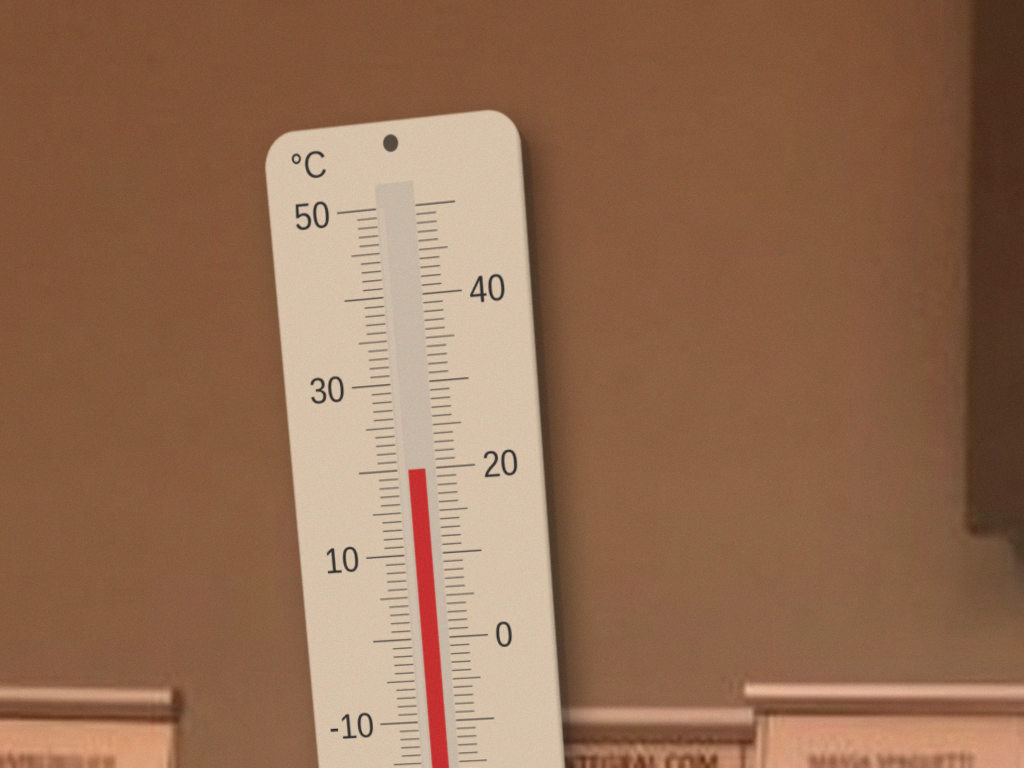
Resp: {"value": 20, "unit": "°C"}
